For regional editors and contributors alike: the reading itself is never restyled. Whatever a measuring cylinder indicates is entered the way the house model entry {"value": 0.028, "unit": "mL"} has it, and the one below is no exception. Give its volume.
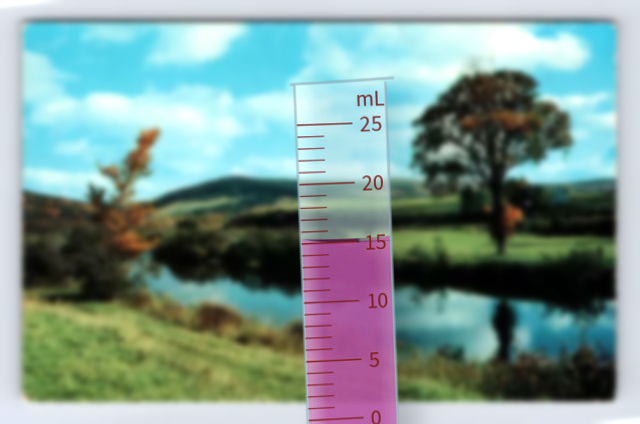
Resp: {"value": 15, "unit": "mL"}
